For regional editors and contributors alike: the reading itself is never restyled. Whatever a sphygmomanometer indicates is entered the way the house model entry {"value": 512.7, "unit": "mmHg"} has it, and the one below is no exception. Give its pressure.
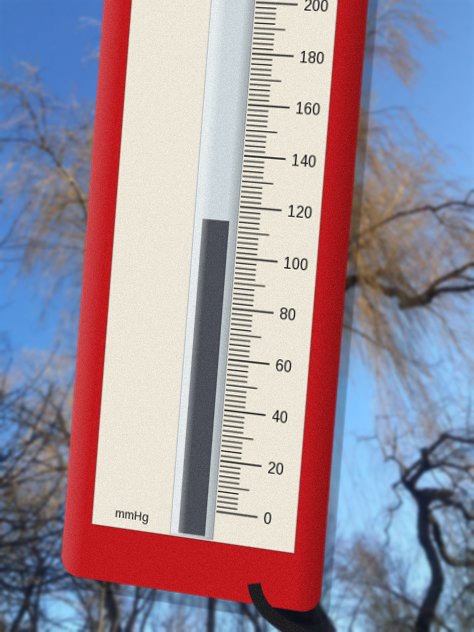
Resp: {"value": 114, "unit": "mmHg"}
